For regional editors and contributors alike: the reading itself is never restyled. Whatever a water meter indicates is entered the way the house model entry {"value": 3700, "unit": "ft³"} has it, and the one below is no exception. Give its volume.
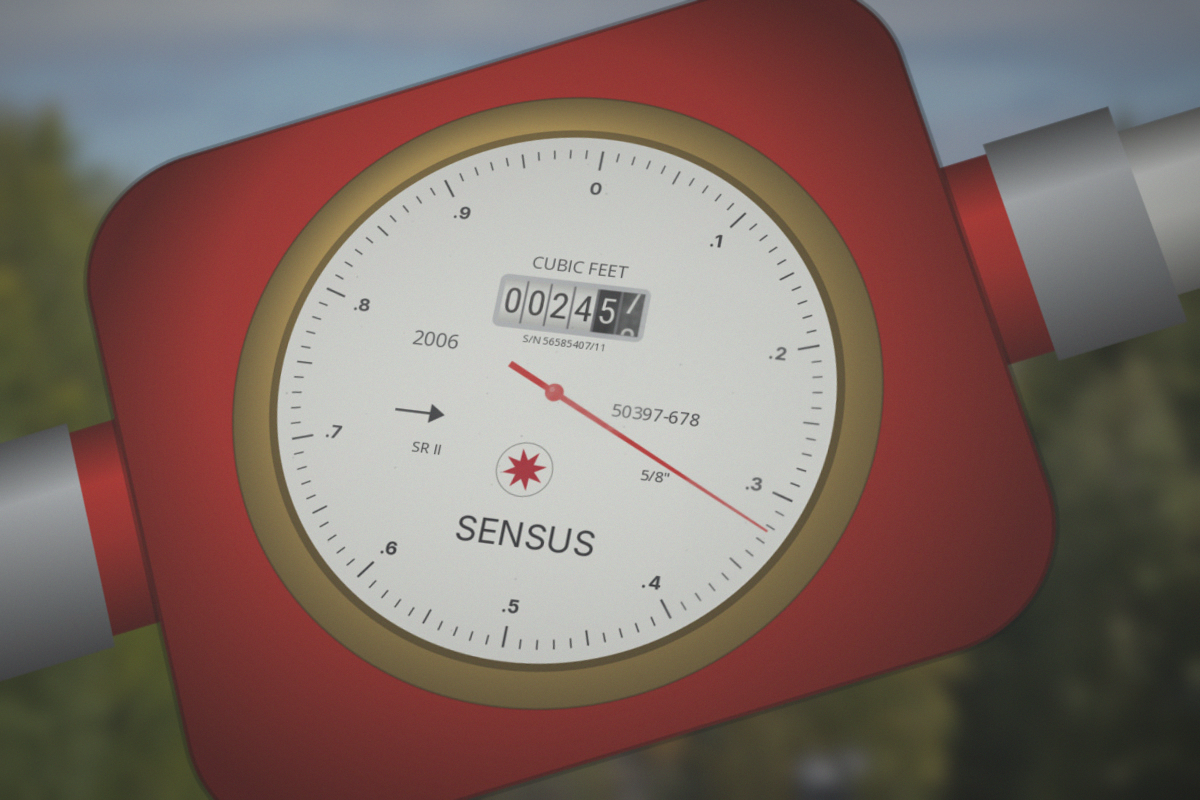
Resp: {"value": 2457.32, "unit": "ft³"}
